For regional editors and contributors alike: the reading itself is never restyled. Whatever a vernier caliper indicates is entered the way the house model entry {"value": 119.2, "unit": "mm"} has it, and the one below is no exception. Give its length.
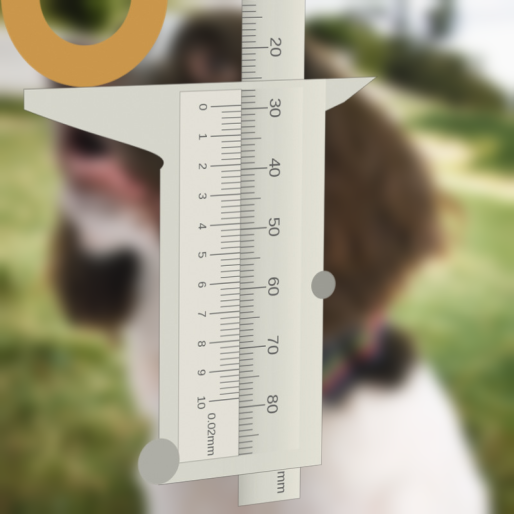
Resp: {"value": 29.4, "unit": "mm"}
